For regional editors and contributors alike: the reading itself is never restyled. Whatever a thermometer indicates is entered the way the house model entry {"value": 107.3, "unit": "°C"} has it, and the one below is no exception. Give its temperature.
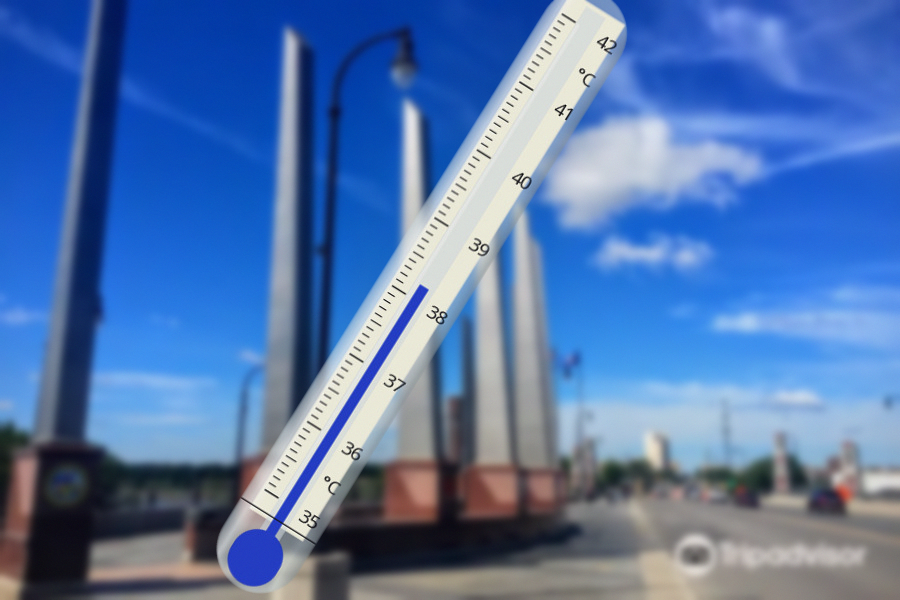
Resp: {"value": 38.2, "unit": "°C"}
